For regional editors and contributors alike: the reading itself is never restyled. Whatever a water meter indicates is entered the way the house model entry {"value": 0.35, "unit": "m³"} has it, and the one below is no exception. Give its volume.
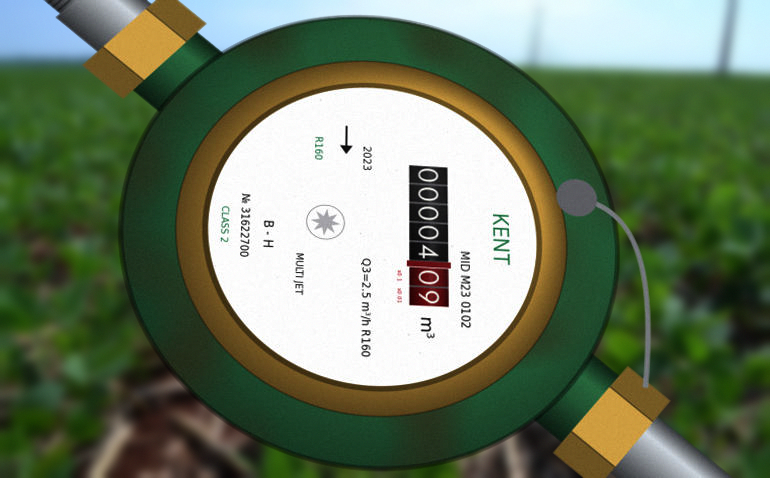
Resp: {"value": 4.09, "unit": "m³"}
